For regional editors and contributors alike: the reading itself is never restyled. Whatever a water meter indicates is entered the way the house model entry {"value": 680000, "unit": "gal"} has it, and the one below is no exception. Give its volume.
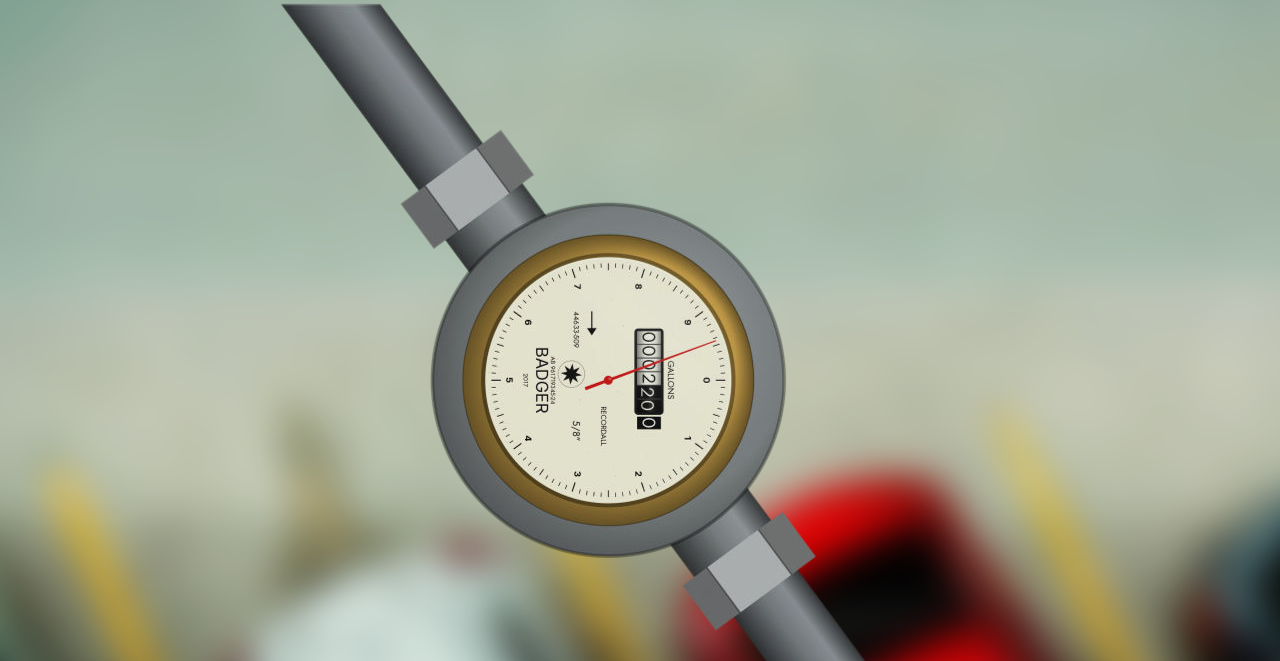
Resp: {"value": 2199.4, "unit": "gal"}
